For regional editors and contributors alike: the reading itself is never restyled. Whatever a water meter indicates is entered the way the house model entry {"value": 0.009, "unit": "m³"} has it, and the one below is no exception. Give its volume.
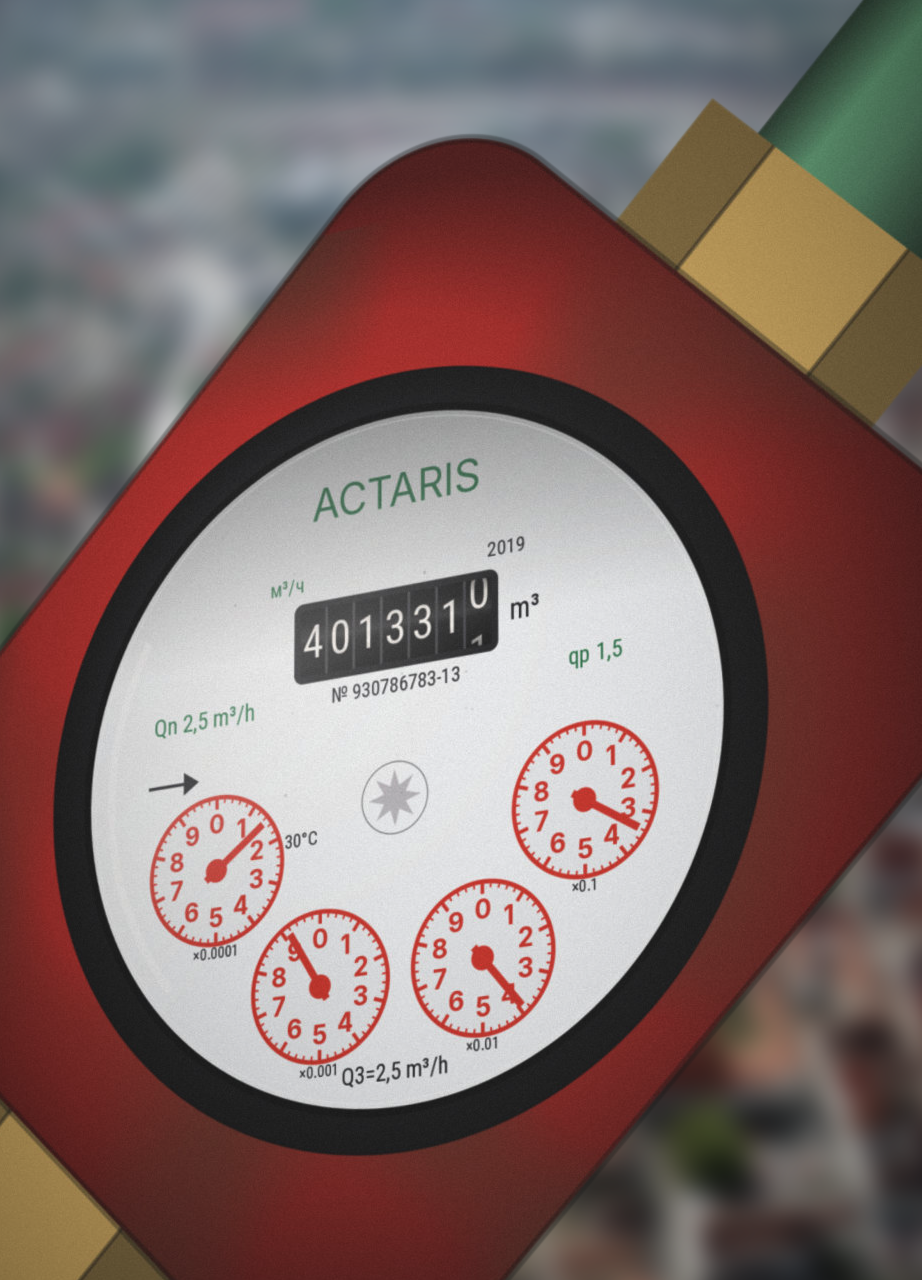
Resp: {"value": 4013310.3391, "unit": "m³"}
